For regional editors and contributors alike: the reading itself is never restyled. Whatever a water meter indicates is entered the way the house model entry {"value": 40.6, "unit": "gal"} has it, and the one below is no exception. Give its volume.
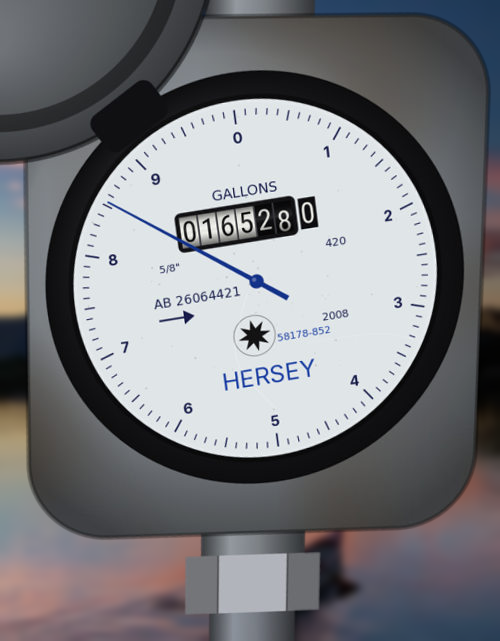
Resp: {"value": 165278.5, "unit": "gal"}
